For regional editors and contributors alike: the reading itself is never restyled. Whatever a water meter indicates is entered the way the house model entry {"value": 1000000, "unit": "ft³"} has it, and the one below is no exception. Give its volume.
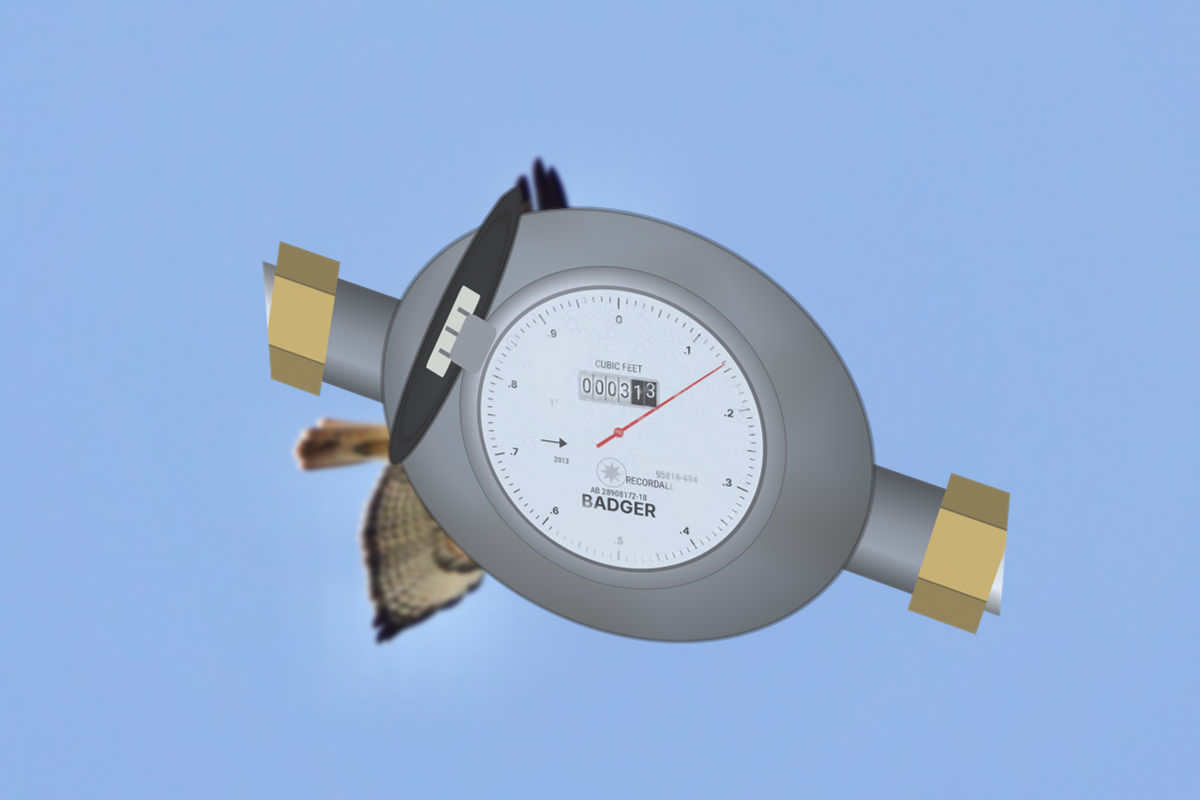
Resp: {"value": 313.14, "unit": "ft³"}
